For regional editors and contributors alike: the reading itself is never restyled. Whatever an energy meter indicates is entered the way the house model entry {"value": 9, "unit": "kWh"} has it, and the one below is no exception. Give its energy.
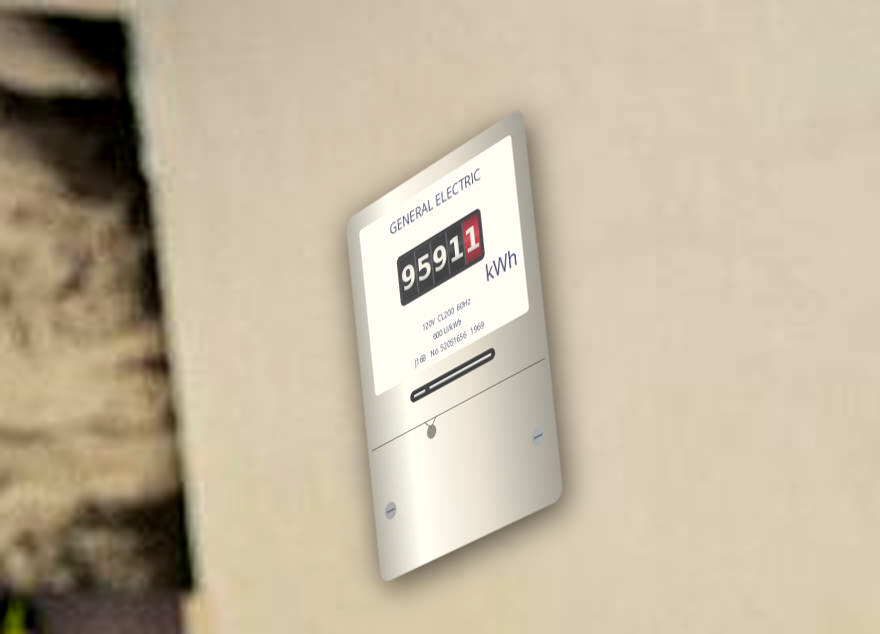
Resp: {"value": 9591.1, "unit": "kWh"}
